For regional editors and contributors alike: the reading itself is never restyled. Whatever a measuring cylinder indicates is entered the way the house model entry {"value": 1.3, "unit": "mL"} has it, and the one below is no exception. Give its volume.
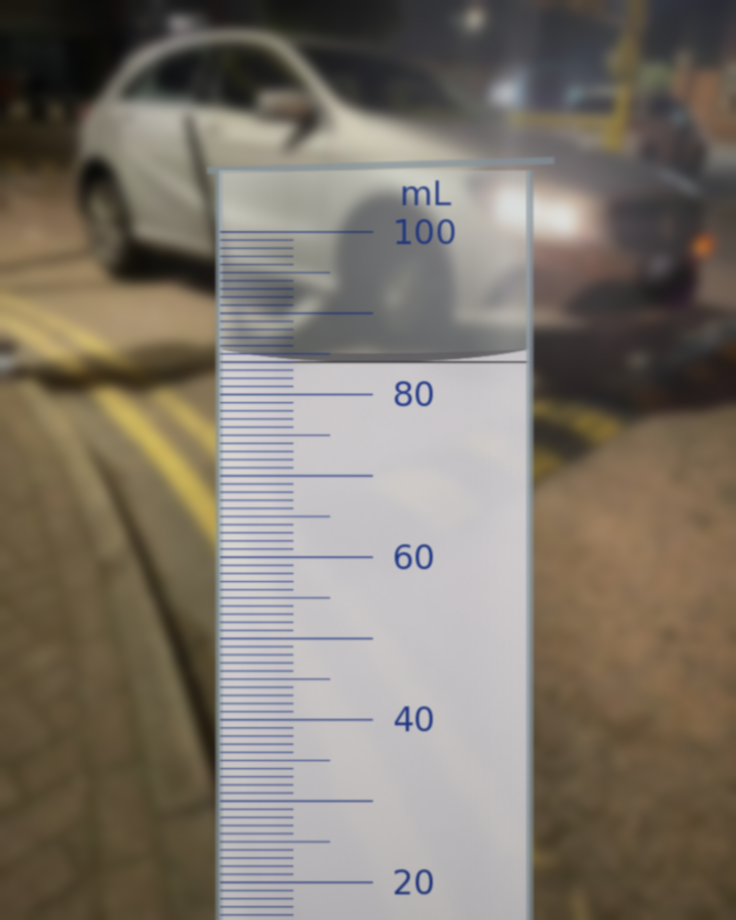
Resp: {"value": 84, "unit": "mL"}
